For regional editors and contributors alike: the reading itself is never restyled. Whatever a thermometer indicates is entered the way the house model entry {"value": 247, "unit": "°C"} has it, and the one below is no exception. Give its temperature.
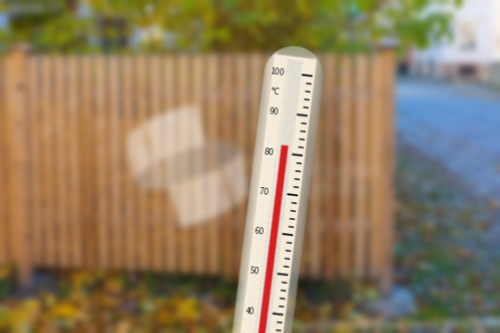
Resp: {"value": 82, "unit": "°C"}
